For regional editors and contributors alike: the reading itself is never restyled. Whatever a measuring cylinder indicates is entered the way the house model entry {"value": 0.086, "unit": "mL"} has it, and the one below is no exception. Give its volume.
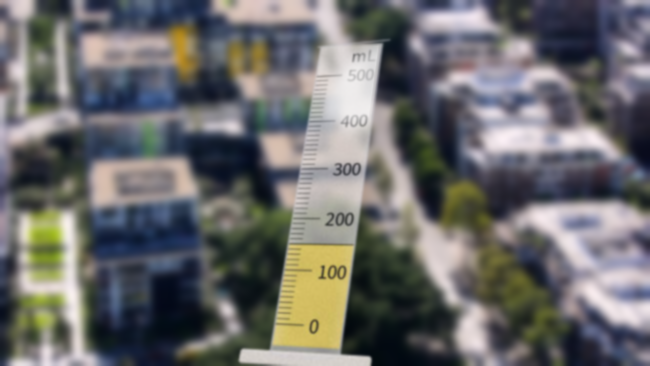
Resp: {"value": 150, "unit": "mL"}
